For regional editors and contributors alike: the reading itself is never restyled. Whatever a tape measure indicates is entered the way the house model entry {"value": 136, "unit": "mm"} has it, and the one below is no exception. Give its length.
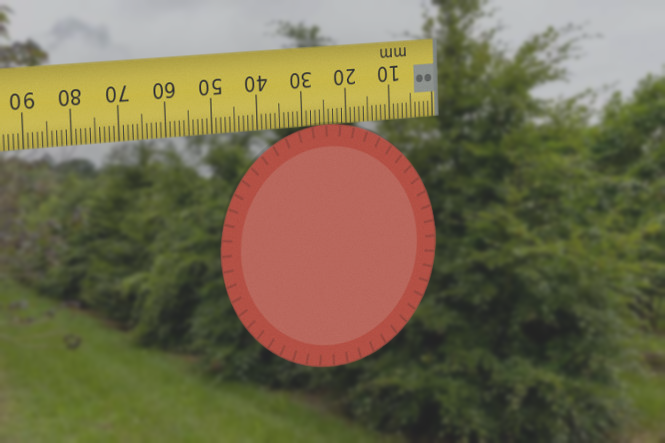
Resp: {"value": 49, "unit": "mm"}
